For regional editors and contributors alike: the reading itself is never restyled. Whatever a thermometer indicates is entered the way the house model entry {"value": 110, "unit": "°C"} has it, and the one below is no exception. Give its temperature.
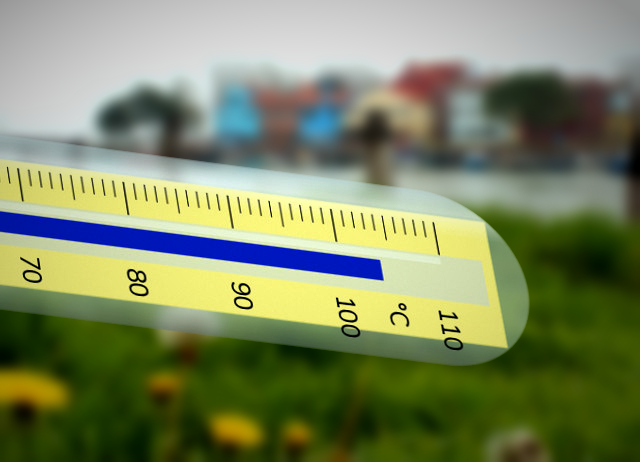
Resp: {"value": 104, "unit": "°C"}
